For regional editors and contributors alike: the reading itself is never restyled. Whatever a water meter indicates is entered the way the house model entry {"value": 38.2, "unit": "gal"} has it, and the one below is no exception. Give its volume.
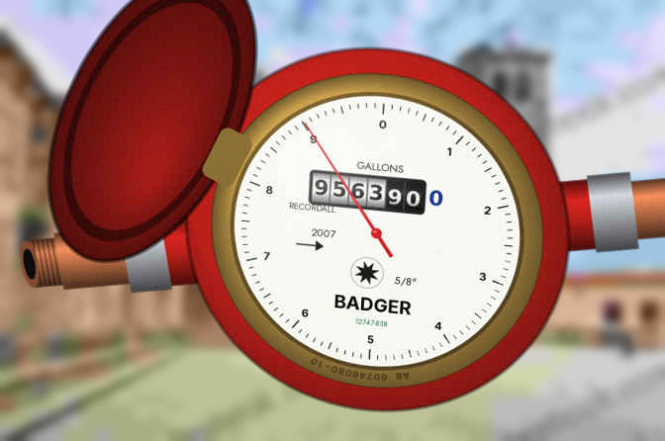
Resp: {"value": 9563899.0, "unit": "gal"}
